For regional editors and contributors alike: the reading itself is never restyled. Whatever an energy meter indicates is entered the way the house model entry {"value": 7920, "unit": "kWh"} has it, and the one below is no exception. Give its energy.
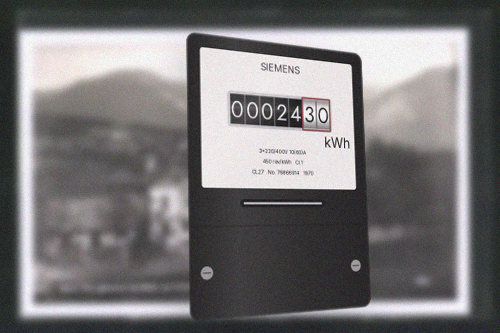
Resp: {"value": 24.30, "unit": "kWh"}
